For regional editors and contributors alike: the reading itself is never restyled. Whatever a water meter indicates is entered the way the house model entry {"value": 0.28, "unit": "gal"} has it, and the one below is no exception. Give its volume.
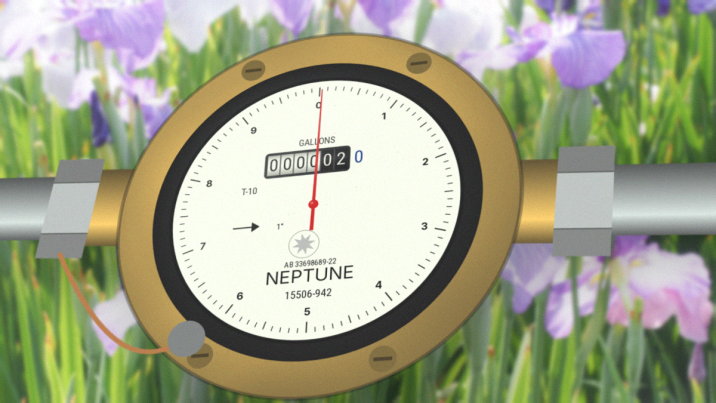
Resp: {"value": 20.0, "unit": "gal"}
